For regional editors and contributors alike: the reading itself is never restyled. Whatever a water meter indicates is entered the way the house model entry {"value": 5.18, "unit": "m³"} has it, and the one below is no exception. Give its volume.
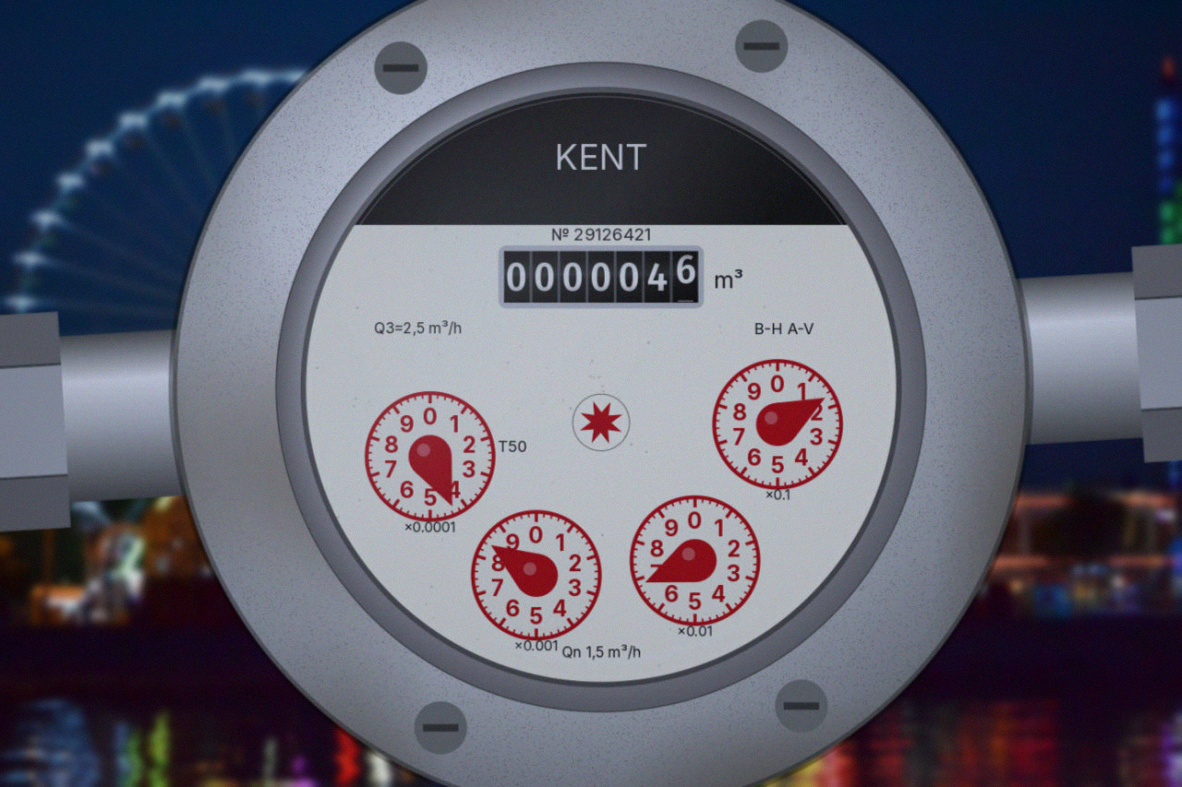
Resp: {"value": 46.1684, "unit": "m³"}
